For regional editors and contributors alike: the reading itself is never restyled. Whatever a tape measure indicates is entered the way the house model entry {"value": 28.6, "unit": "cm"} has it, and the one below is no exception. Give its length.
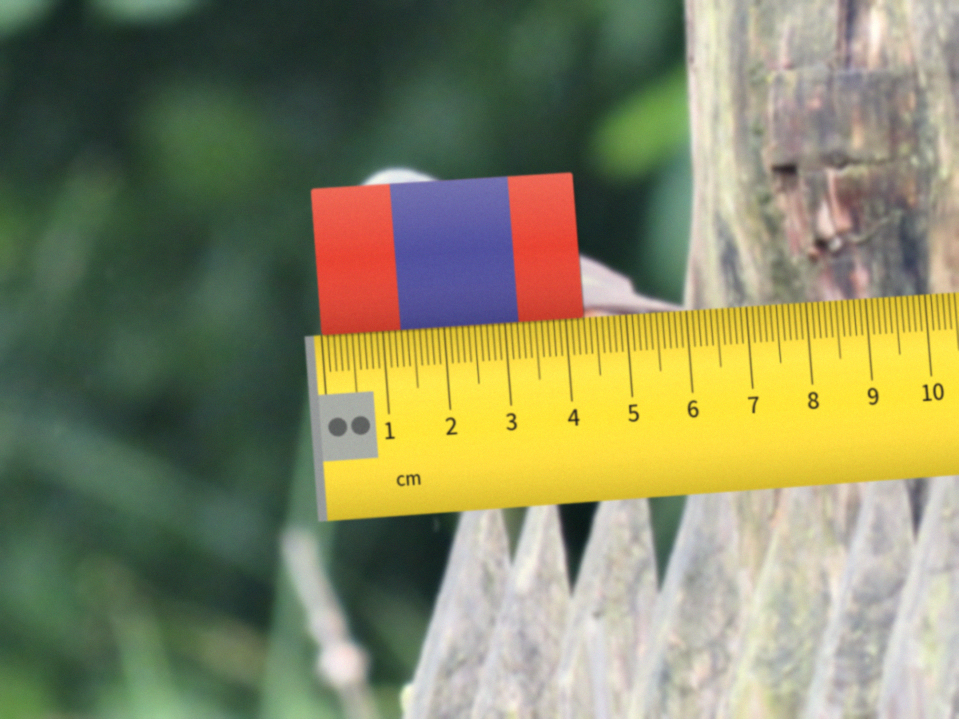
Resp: {"value": 4.3, "unit": "cm"}
